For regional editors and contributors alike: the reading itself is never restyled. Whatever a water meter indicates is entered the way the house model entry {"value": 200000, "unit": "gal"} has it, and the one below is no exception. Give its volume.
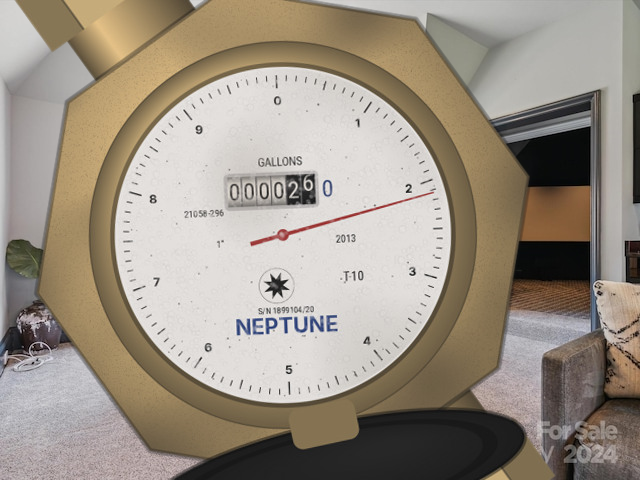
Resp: {"value": 262.1, "unit": "gal"}
